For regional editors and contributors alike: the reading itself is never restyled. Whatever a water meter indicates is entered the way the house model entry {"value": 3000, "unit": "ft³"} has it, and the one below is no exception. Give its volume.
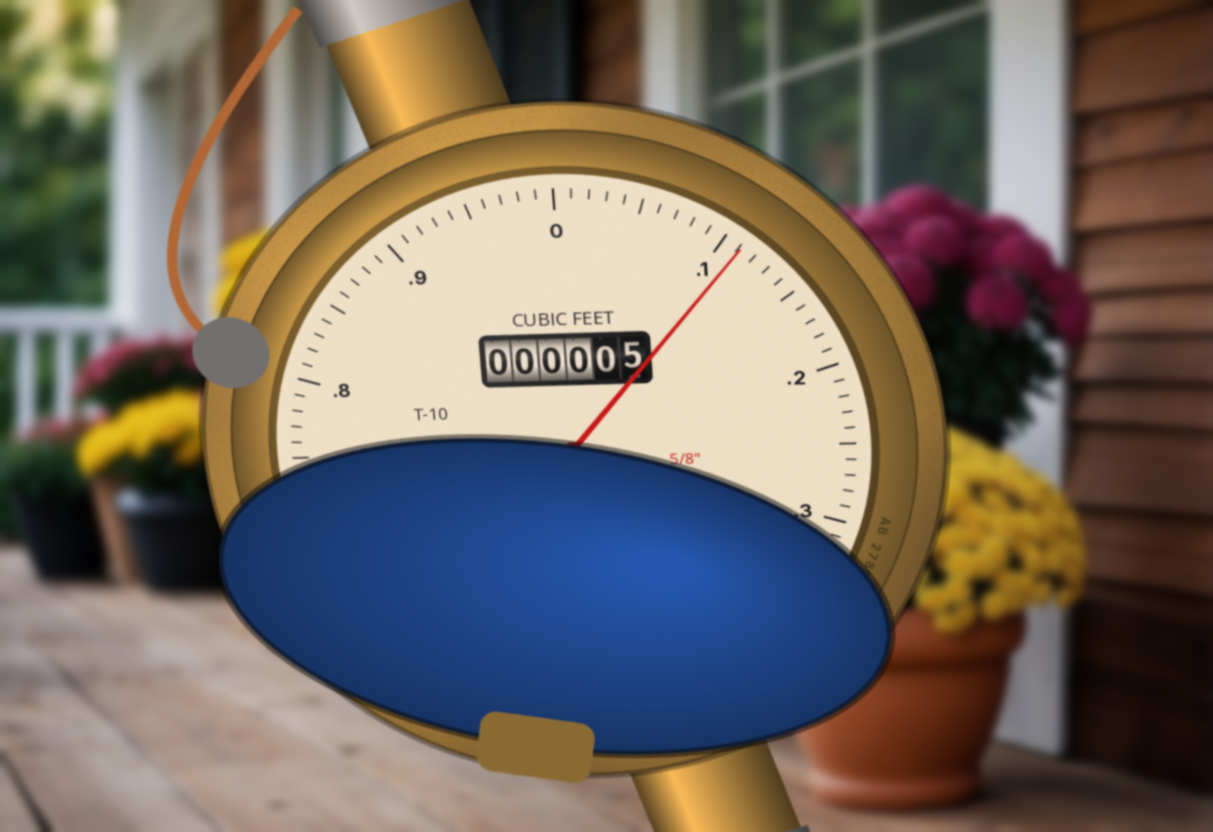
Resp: {"value": 5.11, "unit": "ft³"}
